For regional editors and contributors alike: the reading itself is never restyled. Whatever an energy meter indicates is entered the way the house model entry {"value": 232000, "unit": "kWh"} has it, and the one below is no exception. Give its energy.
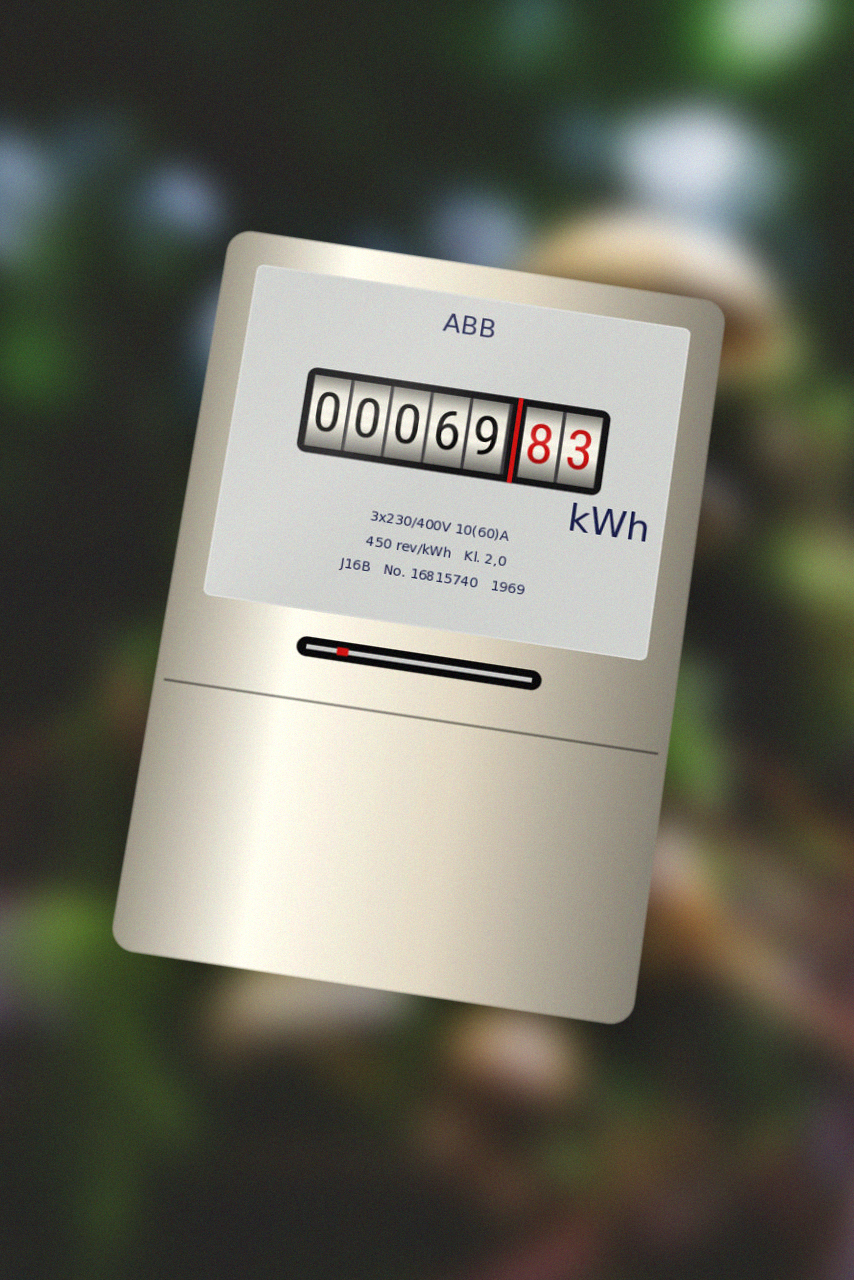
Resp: {"value": 69.83, "unit": "kWh"}
